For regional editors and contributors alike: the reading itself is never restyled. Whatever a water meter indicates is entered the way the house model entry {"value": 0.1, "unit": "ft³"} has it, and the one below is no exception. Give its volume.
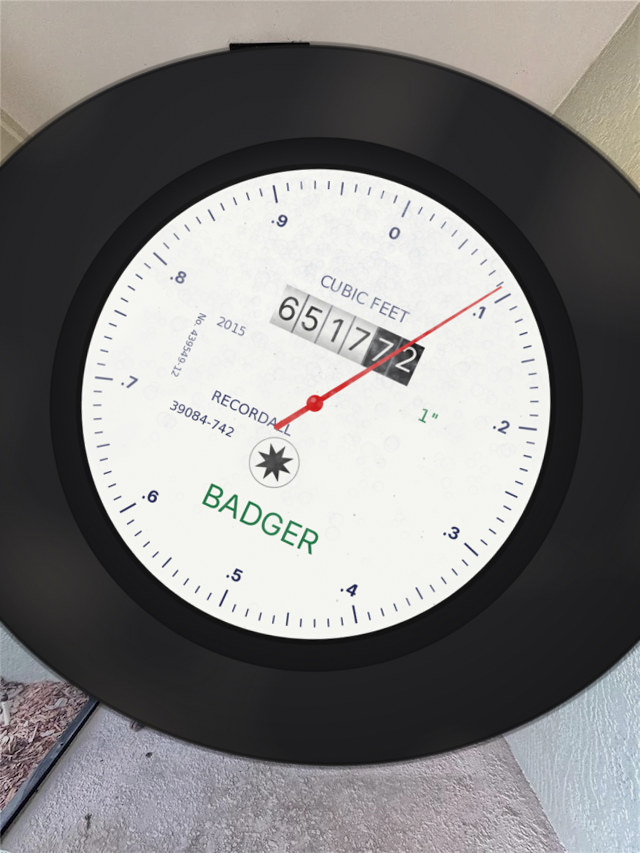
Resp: {"value": 651772.09, "unit": "ft³"}
